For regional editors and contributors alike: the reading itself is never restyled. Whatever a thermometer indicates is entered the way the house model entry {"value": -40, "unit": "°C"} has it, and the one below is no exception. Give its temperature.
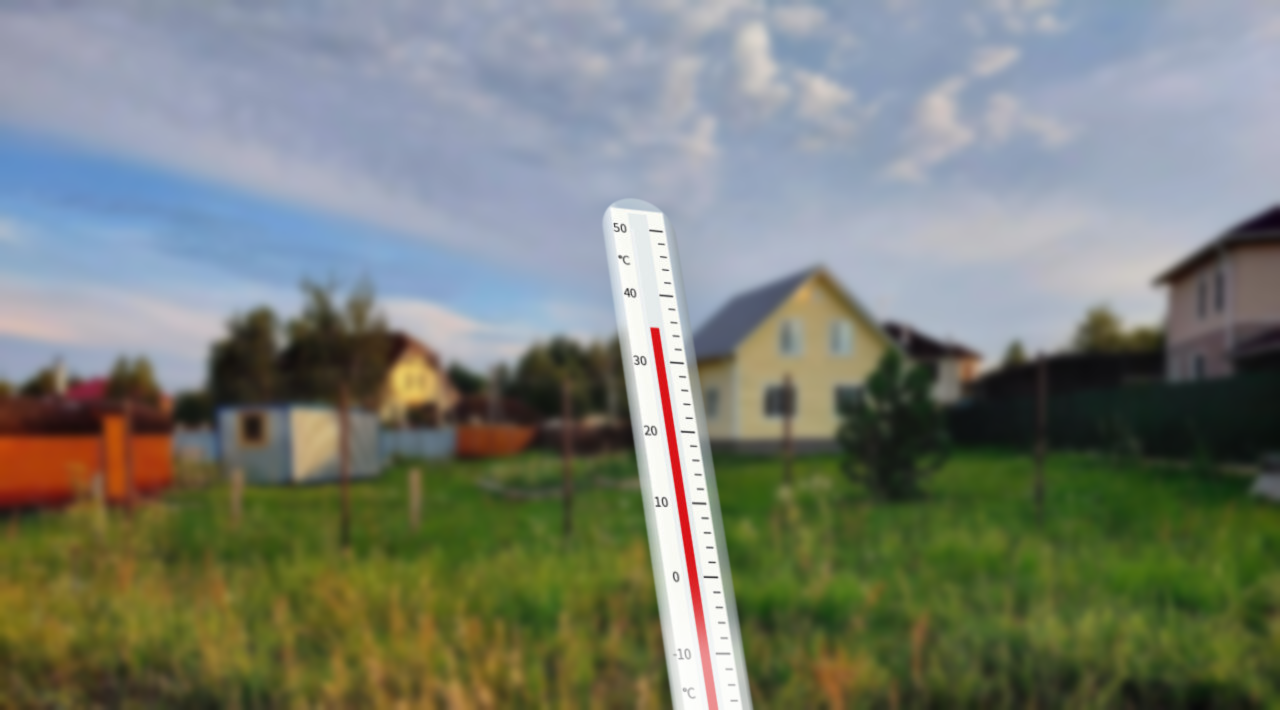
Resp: {"value": 35, "unit": "°C"}
